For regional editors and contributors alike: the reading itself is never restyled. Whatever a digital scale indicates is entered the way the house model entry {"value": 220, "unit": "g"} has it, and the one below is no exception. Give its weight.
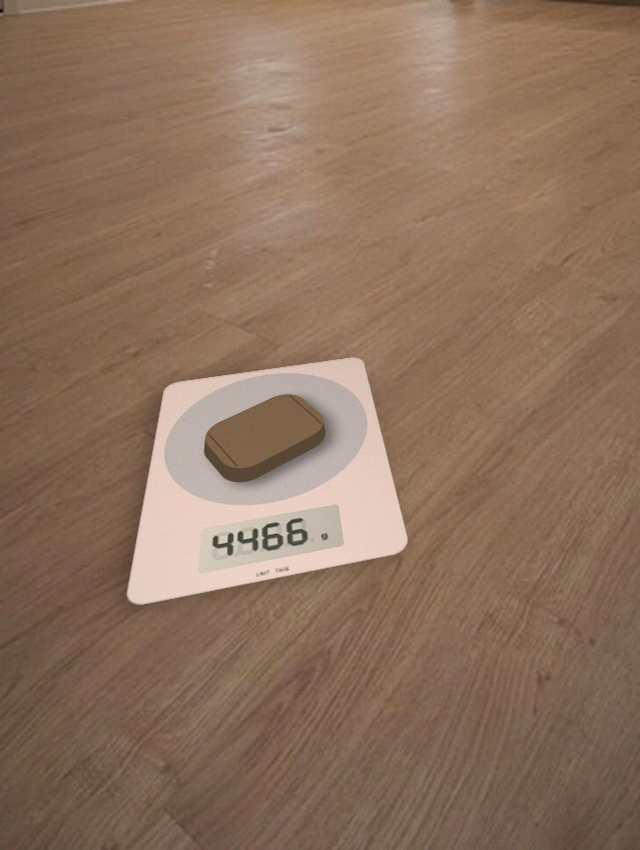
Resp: {"value": 4466, "unit": "g"}
